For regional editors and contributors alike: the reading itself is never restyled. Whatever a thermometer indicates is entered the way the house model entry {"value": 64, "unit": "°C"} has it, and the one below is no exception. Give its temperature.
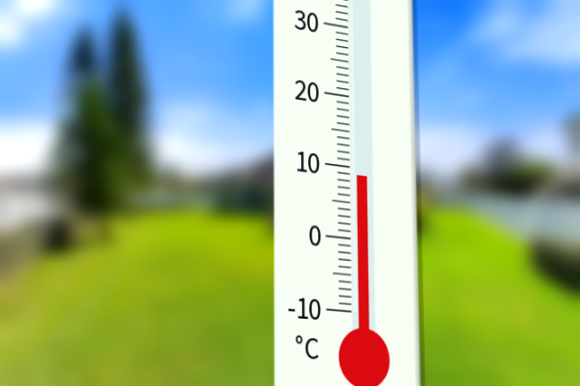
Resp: {"value": 9, "unit": "°C"}
